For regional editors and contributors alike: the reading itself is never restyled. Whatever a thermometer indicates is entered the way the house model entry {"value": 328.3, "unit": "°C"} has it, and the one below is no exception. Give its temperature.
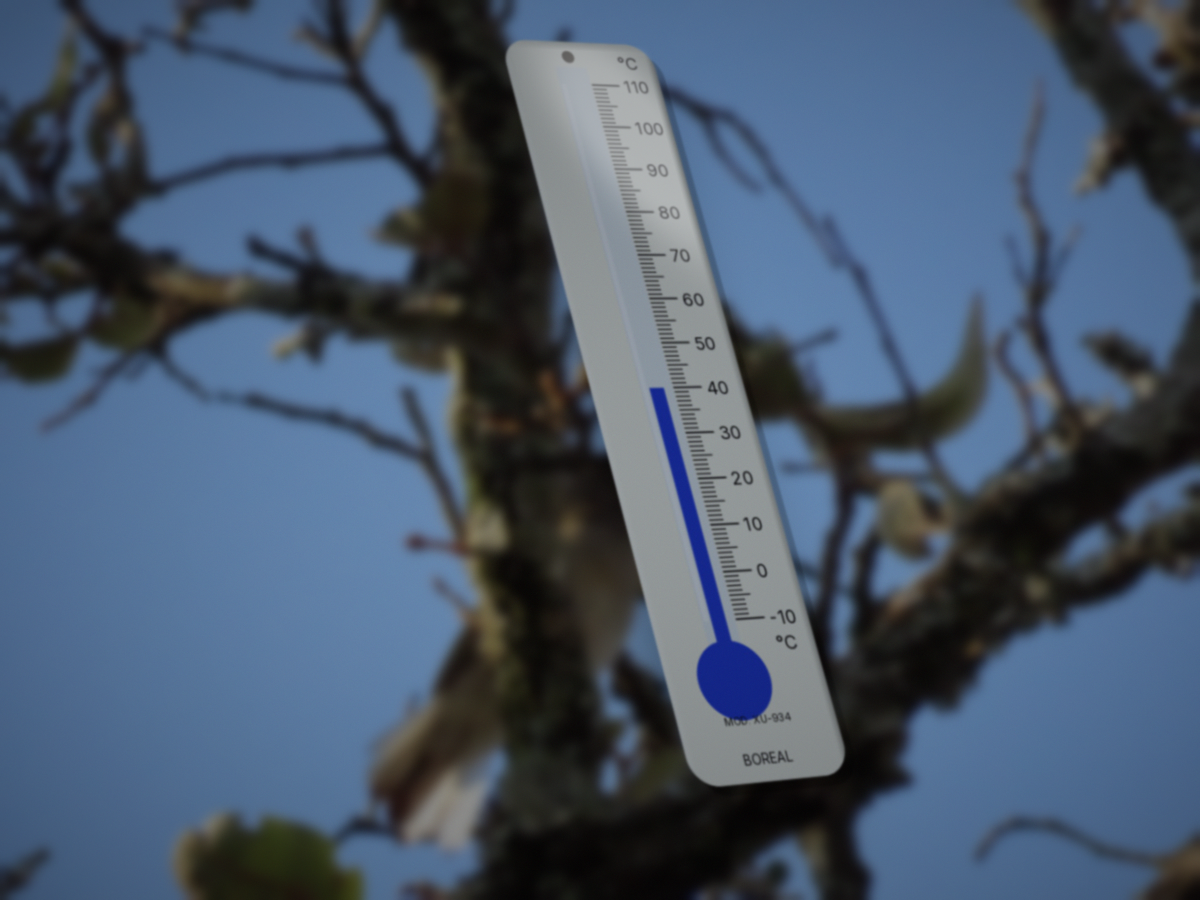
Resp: {"value": 40, "unit": "°C"}
